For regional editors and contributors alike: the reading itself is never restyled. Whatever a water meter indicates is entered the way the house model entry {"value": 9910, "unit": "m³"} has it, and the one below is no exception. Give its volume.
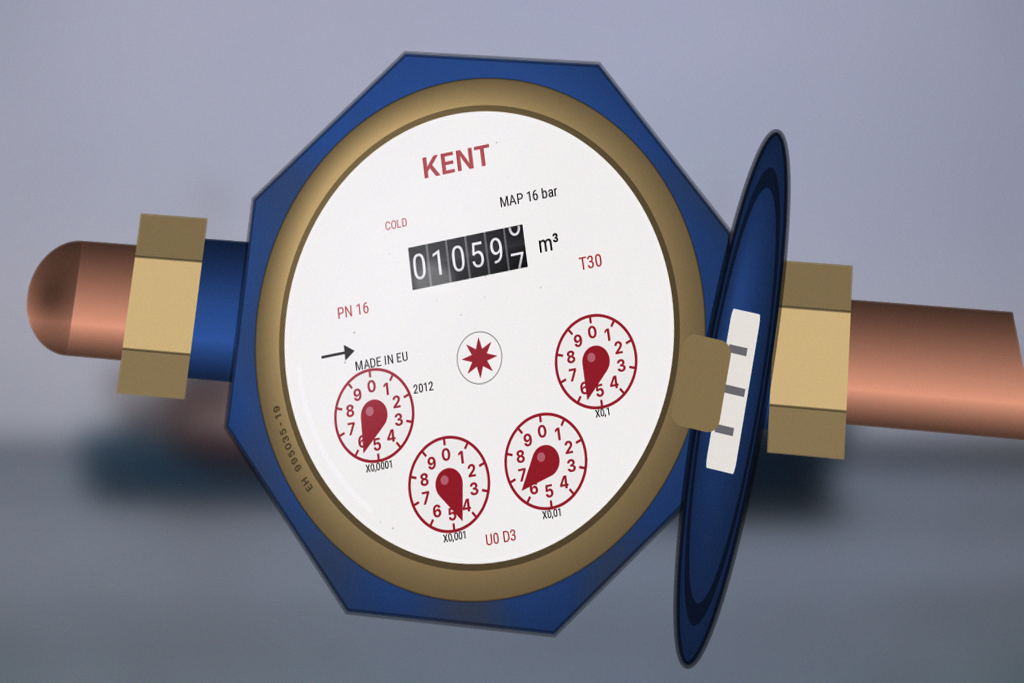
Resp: {"value": 10596.5645, "unit": "m³"}
